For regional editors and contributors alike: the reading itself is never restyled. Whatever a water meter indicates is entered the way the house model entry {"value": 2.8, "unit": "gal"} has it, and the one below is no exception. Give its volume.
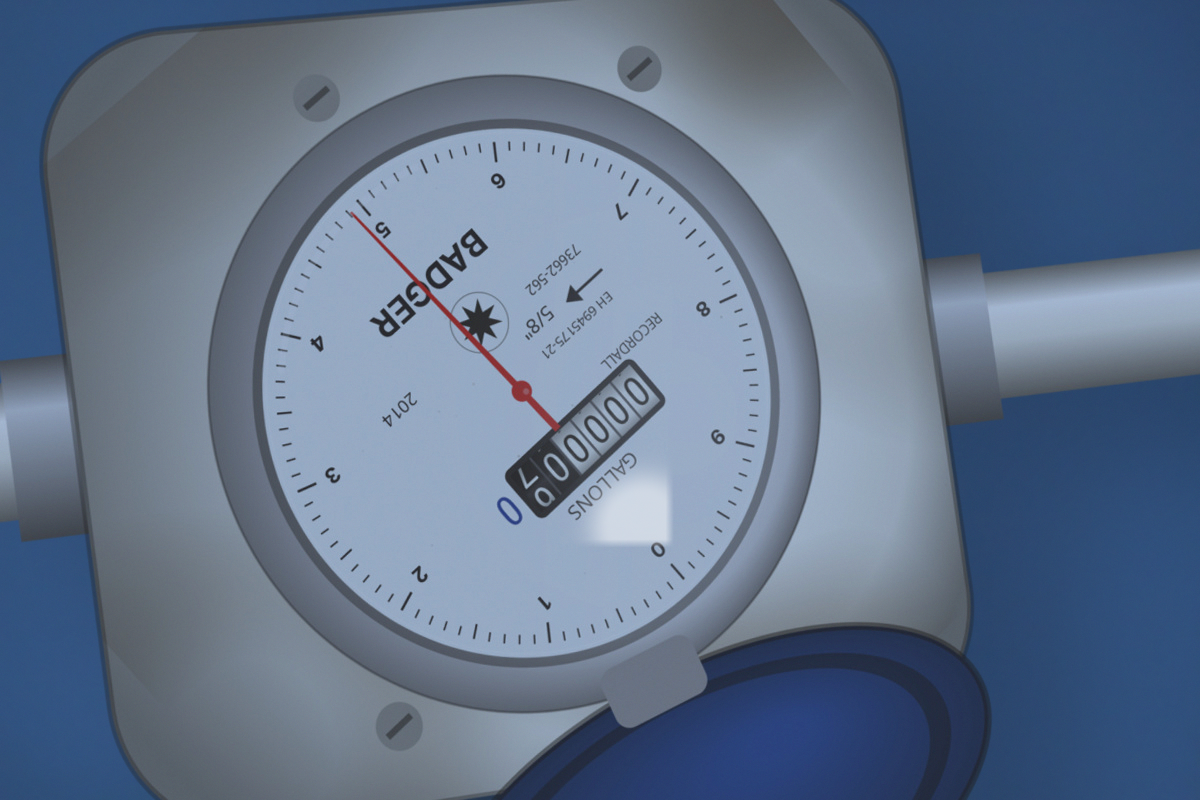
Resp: {"value": 64.9, "unit": "gal"}
